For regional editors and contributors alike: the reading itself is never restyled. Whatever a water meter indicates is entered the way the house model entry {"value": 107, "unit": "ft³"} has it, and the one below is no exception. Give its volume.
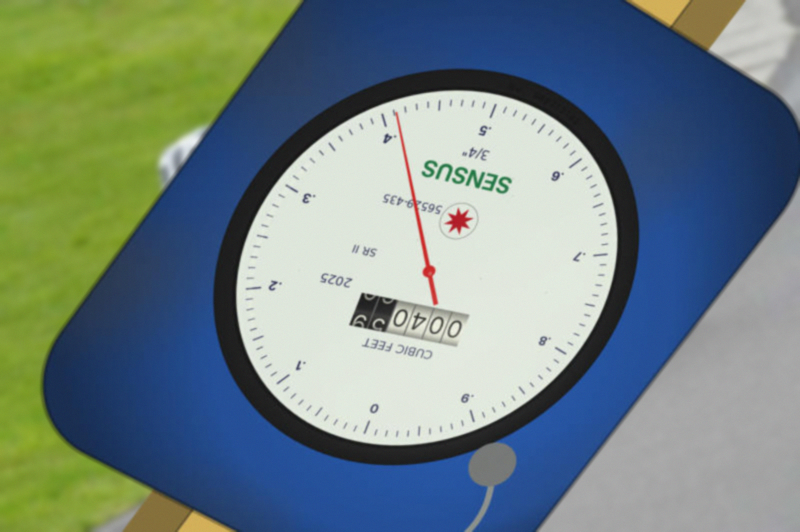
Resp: {"value": 4059.41, "unit": "ft³"}
